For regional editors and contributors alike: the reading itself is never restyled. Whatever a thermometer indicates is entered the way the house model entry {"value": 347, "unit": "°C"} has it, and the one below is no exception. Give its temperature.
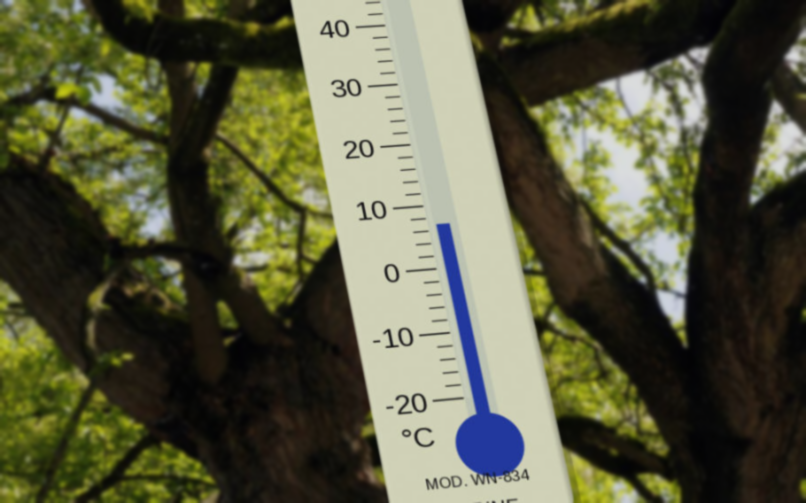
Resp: {"value": 7, "unit": "°C"}
